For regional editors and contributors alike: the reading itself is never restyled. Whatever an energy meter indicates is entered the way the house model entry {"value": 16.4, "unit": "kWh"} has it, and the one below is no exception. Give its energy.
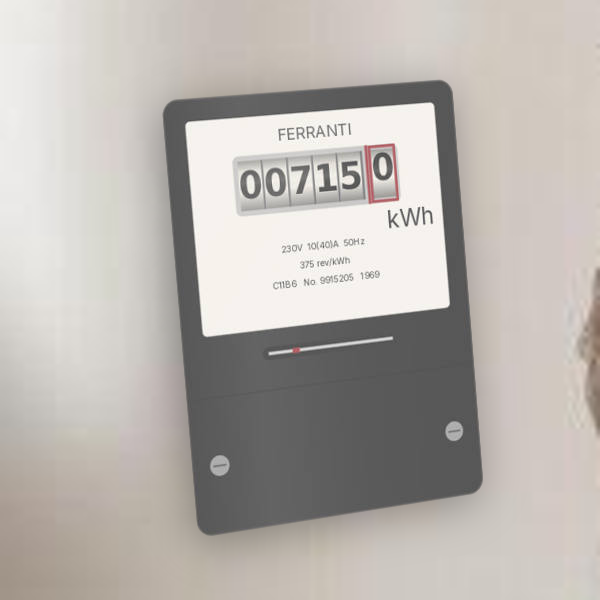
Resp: {"value": 715.0, "unit": "kWh"}
